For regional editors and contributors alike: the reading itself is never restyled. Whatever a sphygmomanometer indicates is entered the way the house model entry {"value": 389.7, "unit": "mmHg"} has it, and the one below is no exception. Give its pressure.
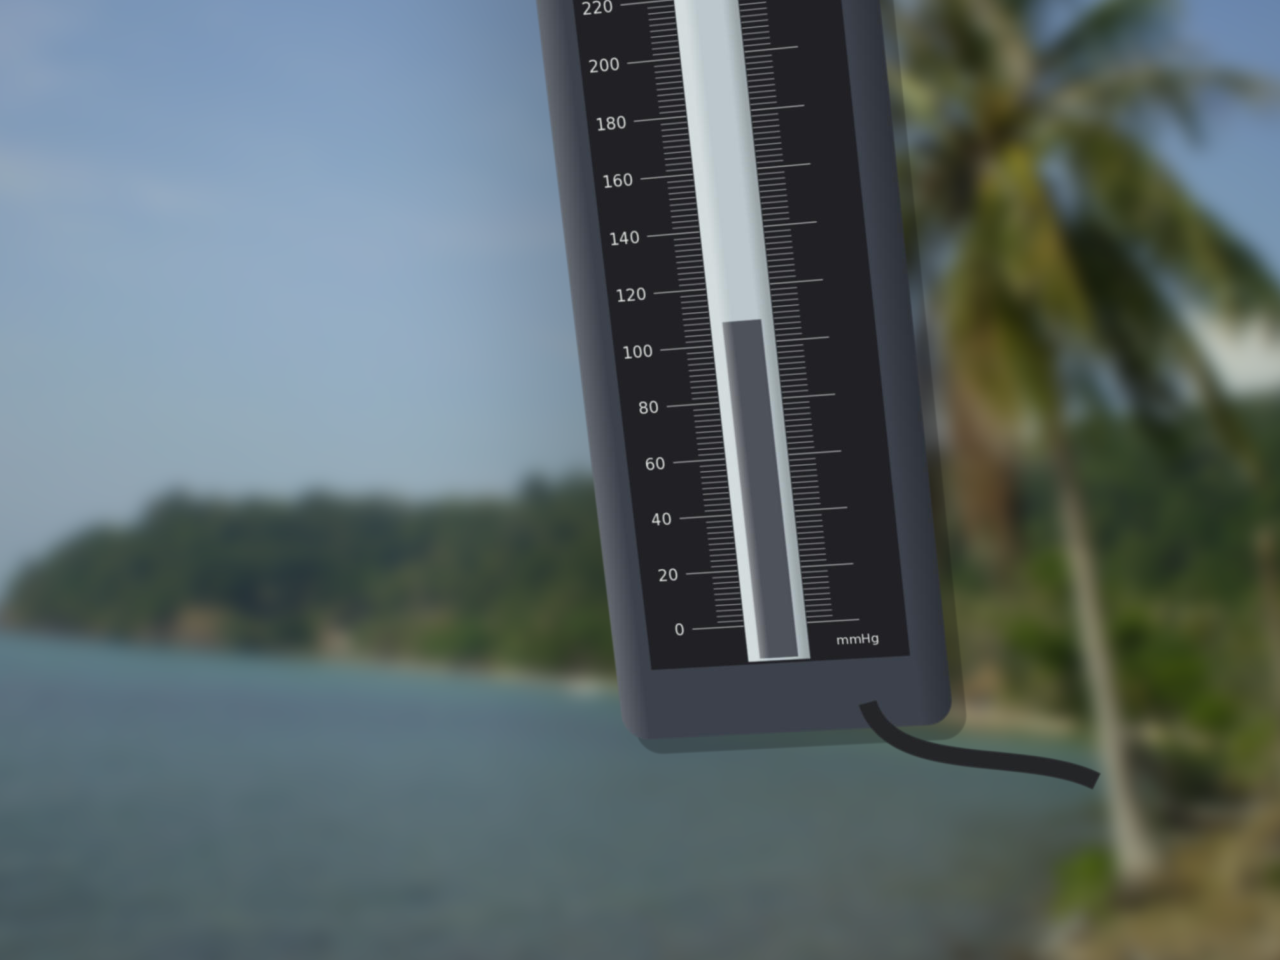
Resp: {"value": 108, "unit": "mmHg"}
